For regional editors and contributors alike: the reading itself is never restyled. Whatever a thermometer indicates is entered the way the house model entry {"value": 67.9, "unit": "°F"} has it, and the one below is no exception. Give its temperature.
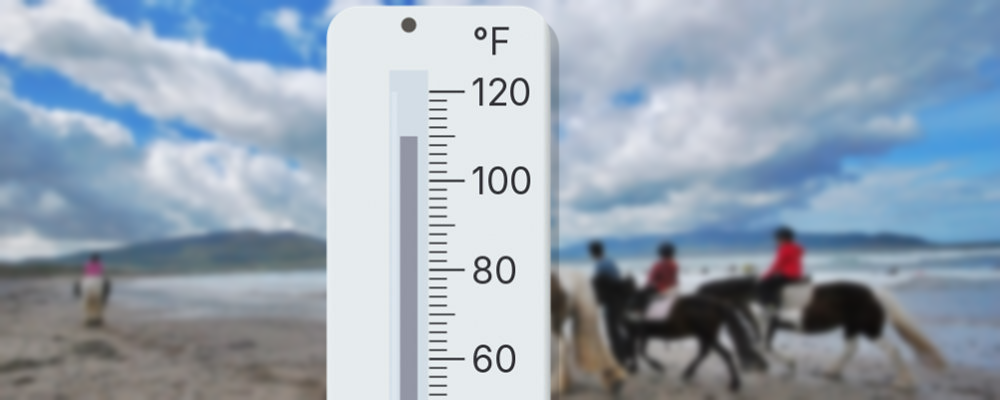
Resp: {"value": 110, "unit": "°F"}
